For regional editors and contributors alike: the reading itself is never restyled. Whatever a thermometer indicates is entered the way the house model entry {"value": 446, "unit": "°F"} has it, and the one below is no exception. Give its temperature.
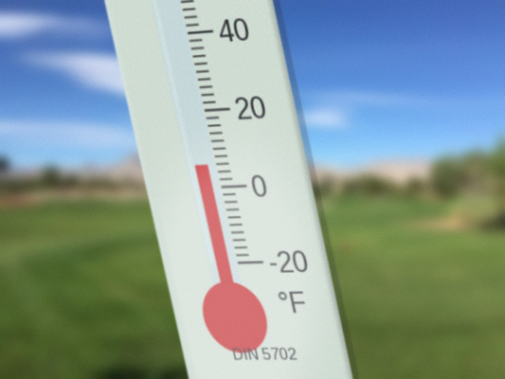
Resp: {"value": 6, "unit": "°F"}
